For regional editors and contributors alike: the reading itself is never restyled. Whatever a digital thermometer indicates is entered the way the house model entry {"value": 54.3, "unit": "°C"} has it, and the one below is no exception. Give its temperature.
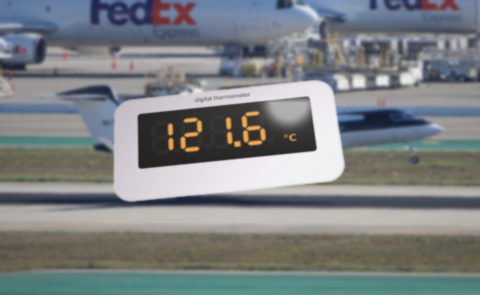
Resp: {"value": 121.6, "unit": "°C"}
